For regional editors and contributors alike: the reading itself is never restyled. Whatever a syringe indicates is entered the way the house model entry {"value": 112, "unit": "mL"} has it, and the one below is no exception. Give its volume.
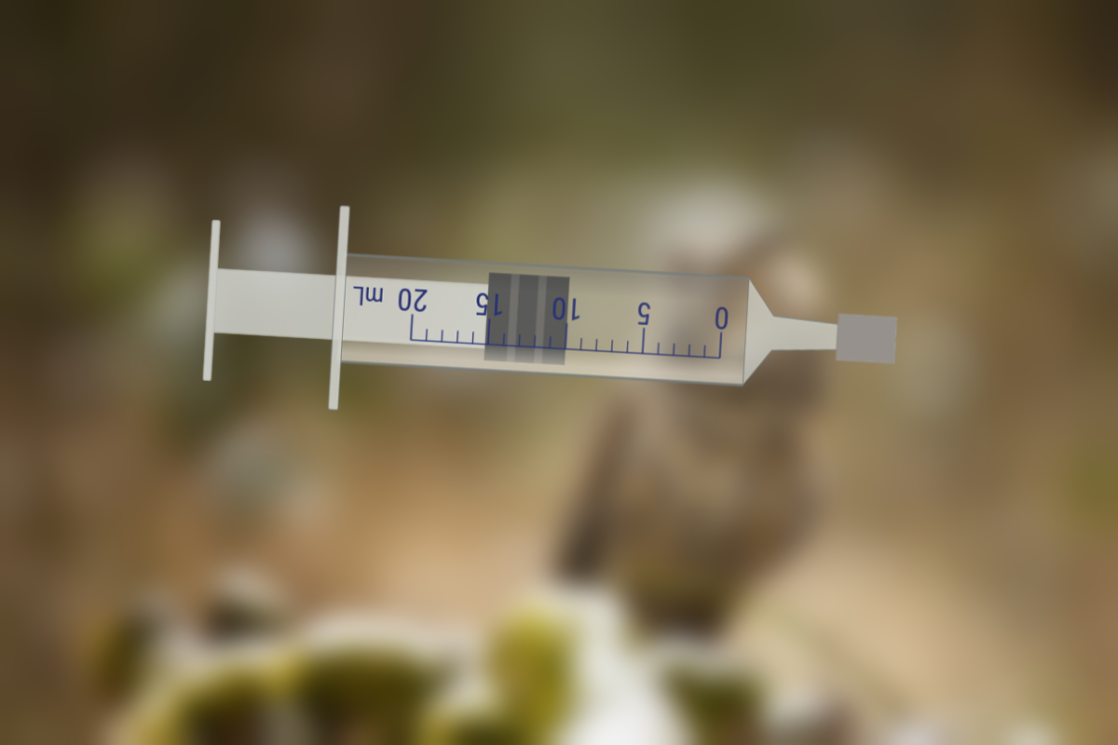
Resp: {"value": 10, "unit": "mL"}
